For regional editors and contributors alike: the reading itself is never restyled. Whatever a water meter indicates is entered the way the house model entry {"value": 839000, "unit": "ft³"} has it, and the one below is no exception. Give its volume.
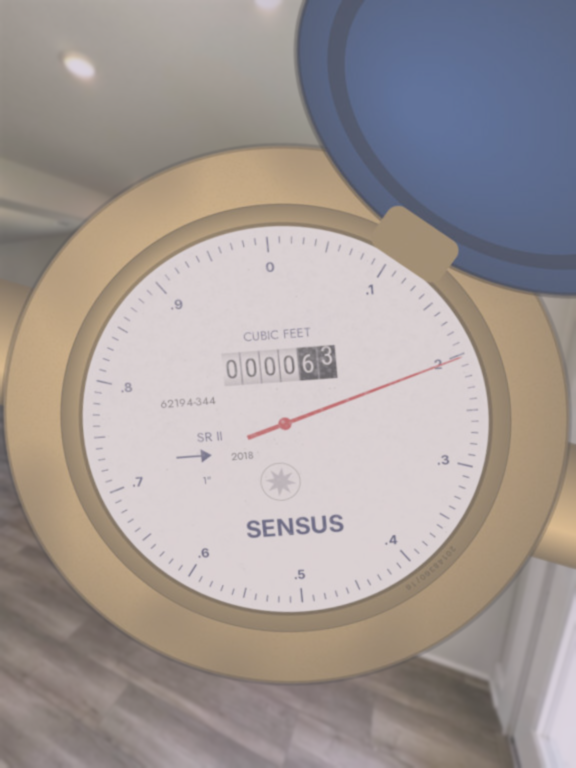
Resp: {"value": 63.20, "unit": "ft³"}
